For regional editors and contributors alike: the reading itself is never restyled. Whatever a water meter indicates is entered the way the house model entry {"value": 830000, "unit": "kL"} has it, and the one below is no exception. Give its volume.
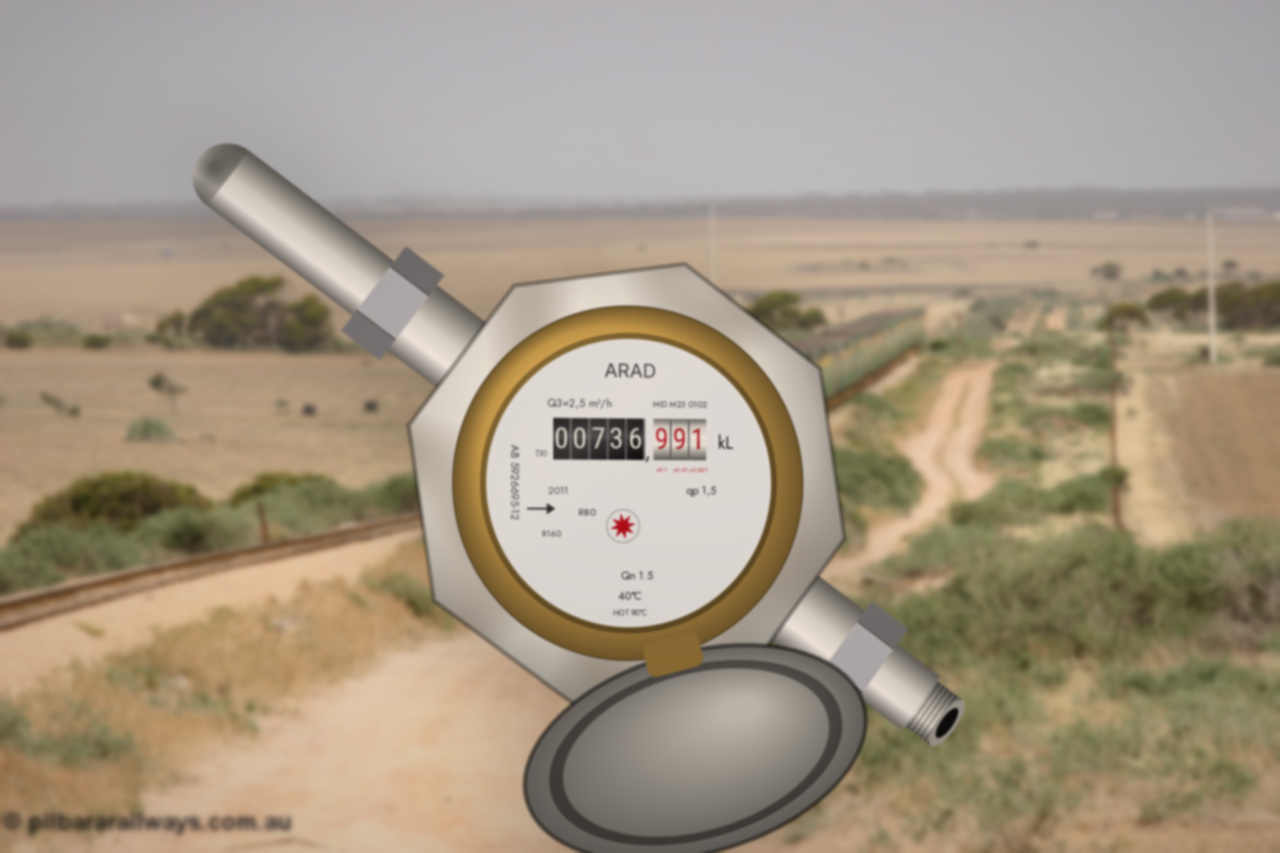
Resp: {"value": 736.991, "unit": "kL"}
